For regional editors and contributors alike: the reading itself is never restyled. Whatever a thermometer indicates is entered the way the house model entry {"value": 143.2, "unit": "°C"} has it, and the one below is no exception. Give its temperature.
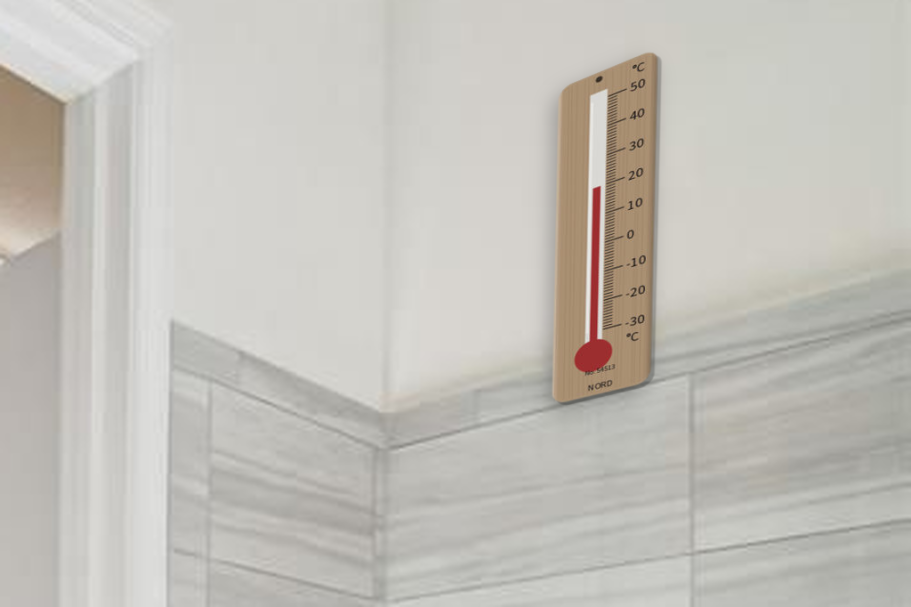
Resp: {"value": 20, "unit": "°C"}
